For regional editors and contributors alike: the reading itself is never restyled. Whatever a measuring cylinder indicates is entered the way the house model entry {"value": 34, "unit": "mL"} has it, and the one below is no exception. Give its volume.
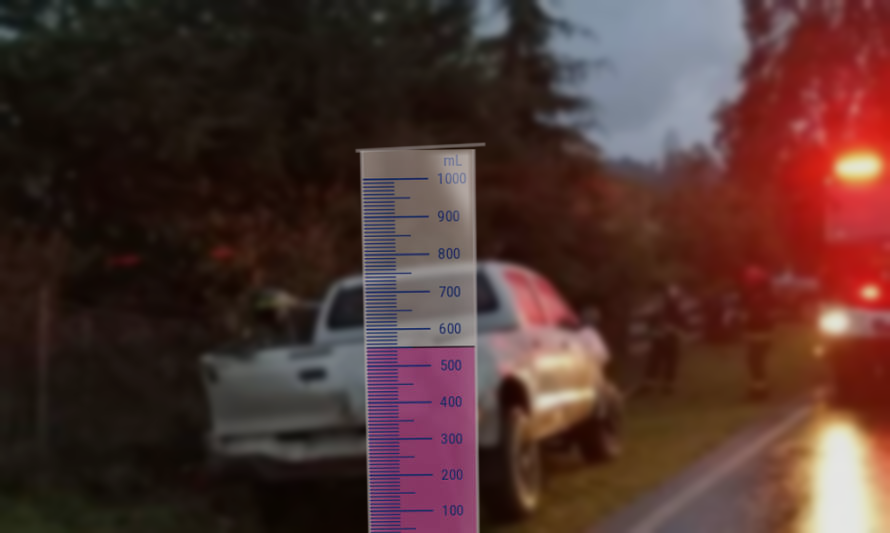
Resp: {"value": 550, "unit": "mL"}
